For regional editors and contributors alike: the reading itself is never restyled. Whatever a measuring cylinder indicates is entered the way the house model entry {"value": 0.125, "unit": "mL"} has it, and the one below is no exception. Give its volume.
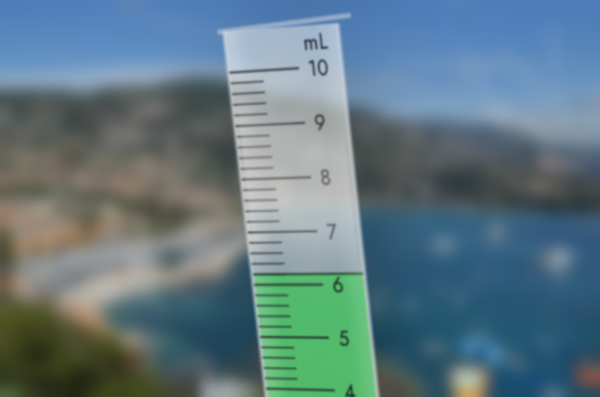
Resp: {"value": 6.2, "unit": "mL"}
